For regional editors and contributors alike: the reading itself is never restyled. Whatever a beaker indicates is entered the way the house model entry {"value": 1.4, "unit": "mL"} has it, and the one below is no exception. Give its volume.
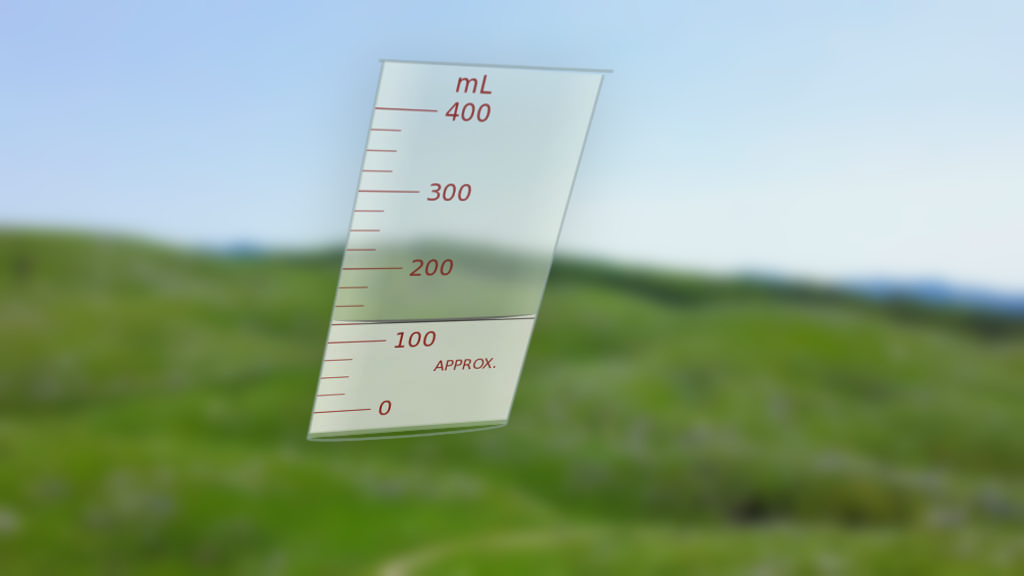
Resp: {"value": 125, "unit": "mL"}
